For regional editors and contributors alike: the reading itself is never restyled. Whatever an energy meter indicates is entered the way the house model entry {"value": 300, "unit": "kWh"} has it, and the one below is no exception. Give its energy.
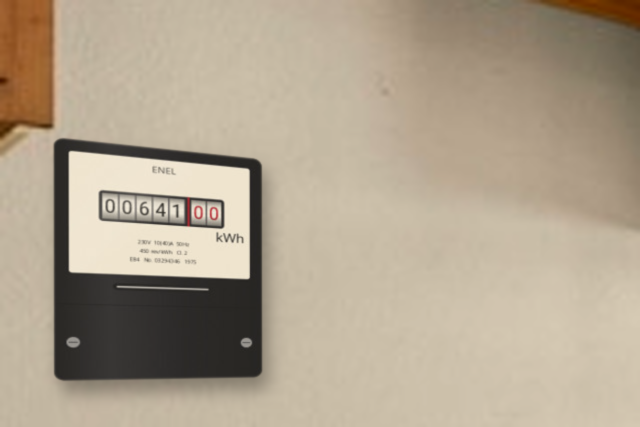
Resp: {"value": 641.00, "unit": "kWh"}
